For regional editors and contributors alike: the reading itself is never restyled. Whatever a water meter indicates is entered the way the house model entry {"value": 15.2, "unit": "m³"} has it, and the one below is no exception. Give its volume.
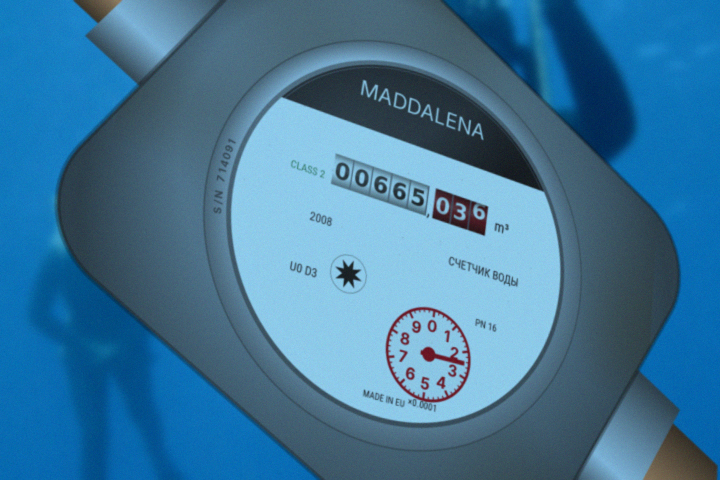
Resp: {"value": 665.0362, "unit": "m³"}
